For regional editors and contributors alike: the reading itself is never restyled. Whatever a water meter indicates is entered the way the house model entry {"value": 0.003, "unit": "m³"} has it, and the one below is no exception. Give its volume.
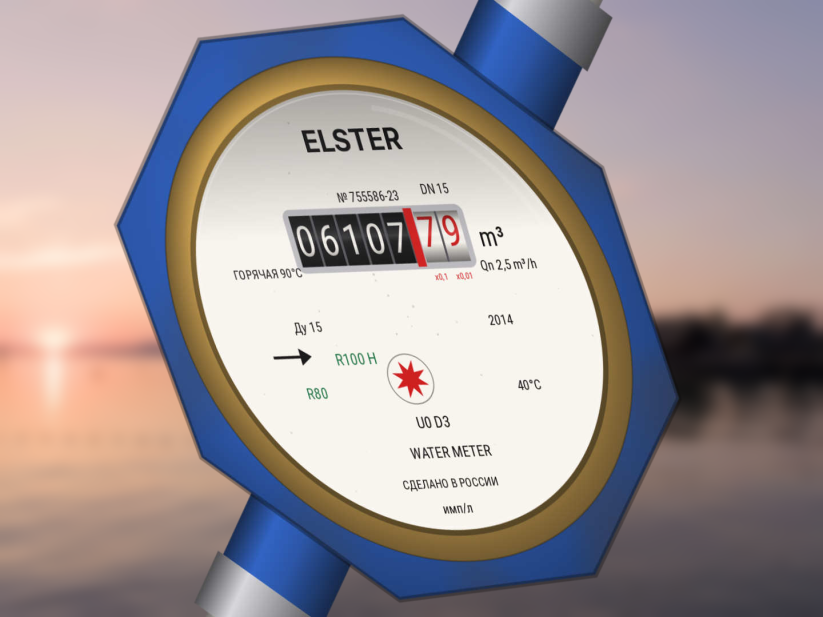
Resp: {"value": 6107.79, "unit": "m³"}
